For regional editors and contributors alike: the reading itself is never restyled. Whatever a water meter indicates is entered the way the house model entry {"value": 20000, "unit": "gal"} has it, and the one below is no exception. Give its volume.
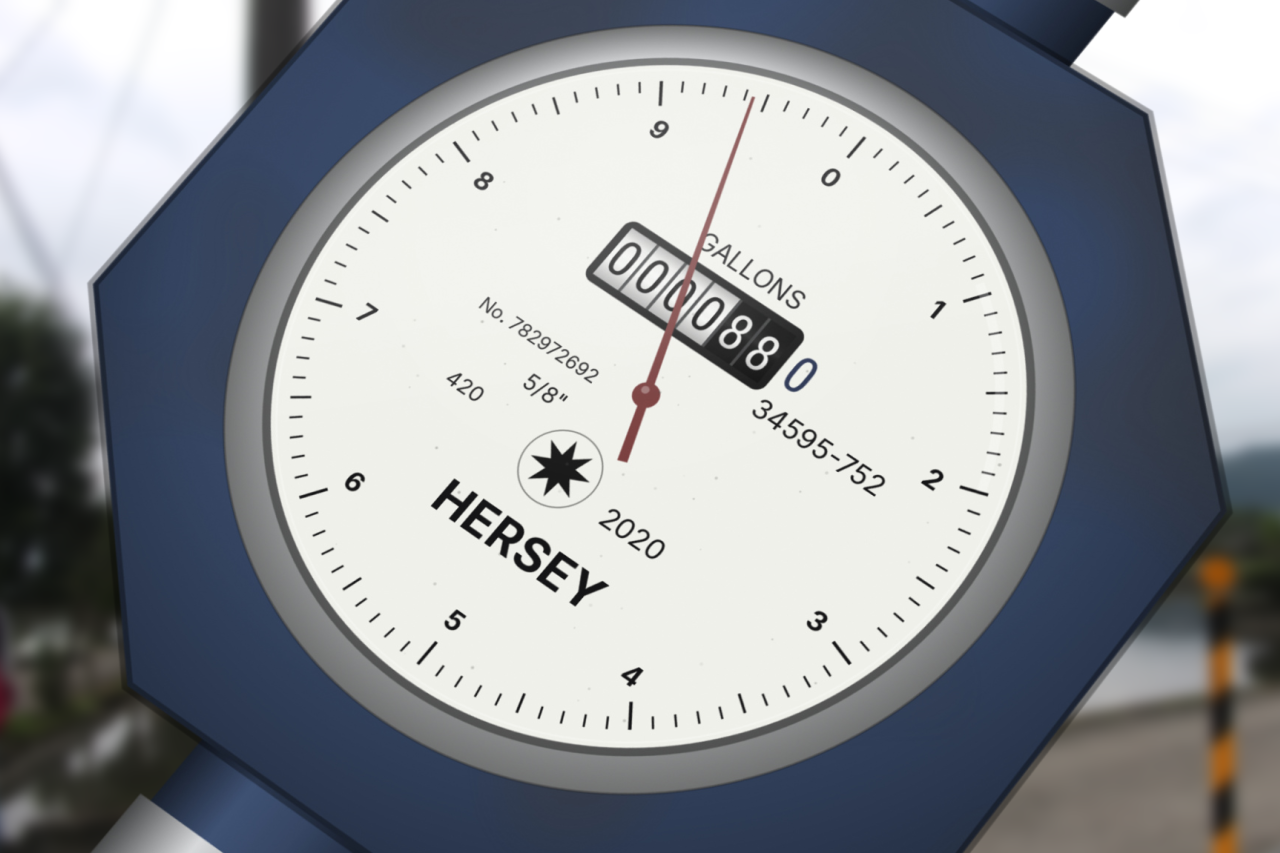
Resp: {"value": 879.4, "unit": "gal"}
